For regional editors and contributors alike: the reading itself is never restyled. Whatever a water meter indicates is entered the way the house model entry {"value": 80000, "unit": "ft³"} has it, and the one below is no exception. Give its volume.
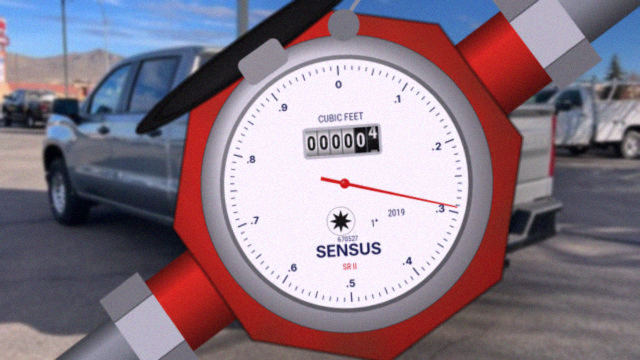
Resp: {"value": 4.29, "unit": "ft³"}
